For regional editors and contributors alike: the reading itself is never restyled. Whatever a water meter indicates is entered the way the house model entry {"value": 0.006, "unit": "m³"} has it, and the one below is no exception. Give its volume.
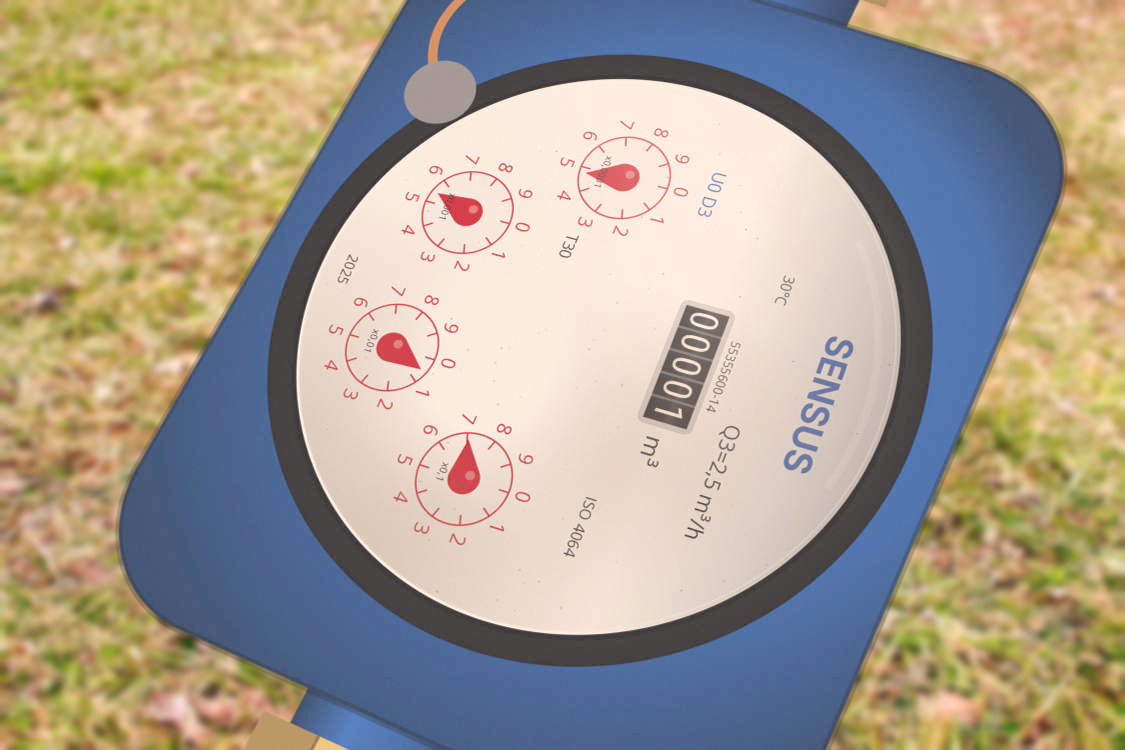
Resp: {"value": 1.7054, "unit": "m³"}
